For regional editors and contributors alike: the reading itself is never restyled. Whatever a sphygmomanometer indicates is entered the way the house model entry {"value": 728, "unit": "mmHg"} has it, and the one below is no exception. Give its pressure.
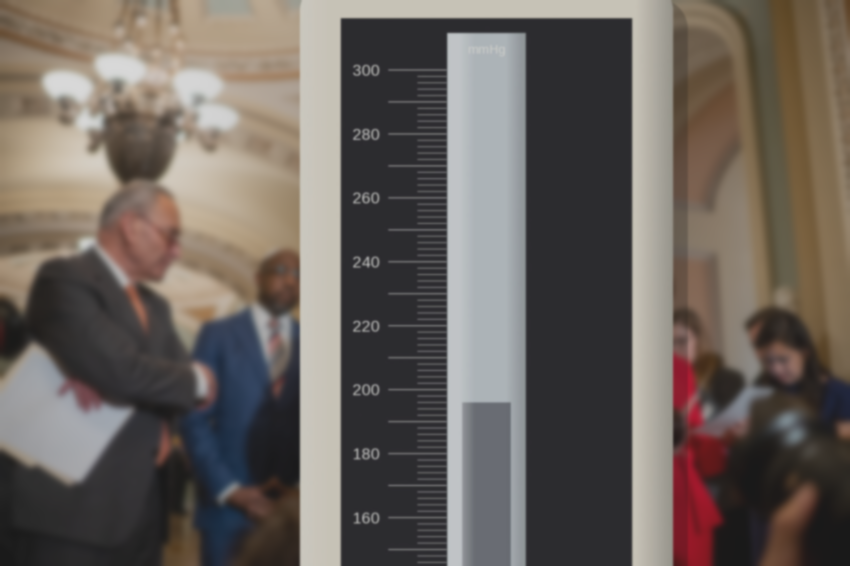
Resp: {"value": 196, "unit": "mmHg"}
